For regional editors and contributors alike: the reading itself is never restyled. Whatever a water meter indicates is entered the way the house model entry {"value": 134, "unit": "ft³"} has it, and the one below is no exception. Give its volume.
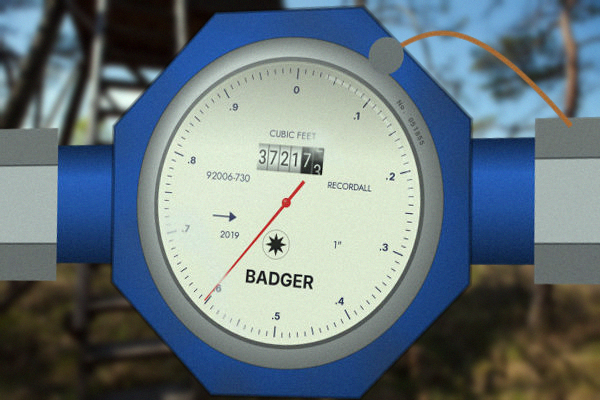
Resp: {"value": 372172.60, "unit": "ft³"}
